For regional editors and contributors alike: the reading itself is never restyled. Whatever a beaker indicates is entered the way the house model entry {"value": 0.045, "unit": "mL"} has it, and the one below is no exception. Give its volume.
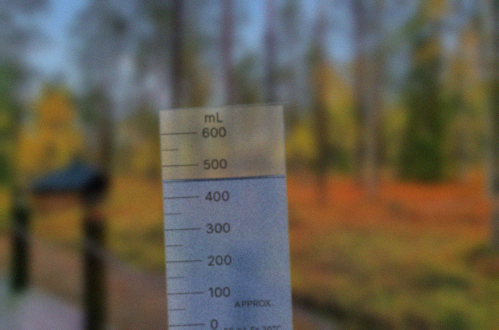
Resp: {"value": 450, "unit": "mL"}
